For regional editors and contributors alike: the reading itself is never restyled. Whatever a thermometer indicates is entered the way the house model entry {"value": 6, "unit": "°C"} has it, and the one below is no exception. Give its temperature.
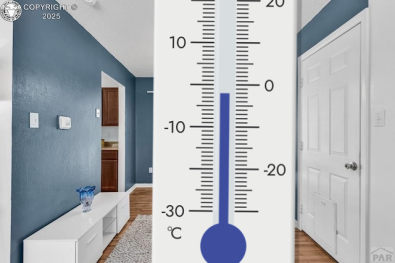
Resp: {"value": -2, "unit": "°C"}
